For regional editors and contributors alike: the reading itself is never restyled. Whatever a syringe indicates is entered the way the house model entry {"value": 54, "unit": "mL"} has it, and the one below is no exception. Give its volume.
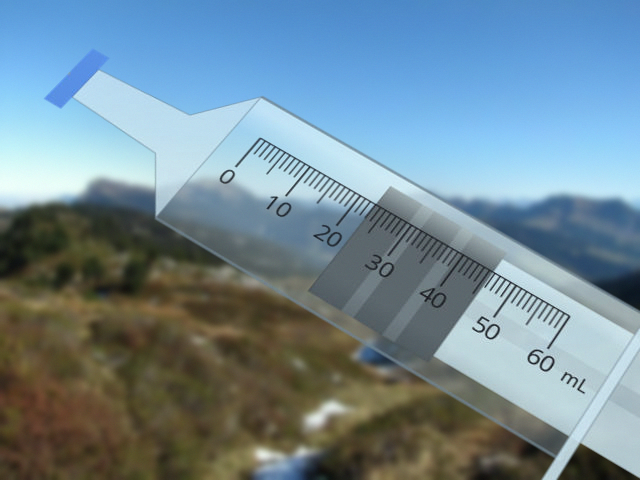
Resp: {"value": 23, "unit": "mL"}
